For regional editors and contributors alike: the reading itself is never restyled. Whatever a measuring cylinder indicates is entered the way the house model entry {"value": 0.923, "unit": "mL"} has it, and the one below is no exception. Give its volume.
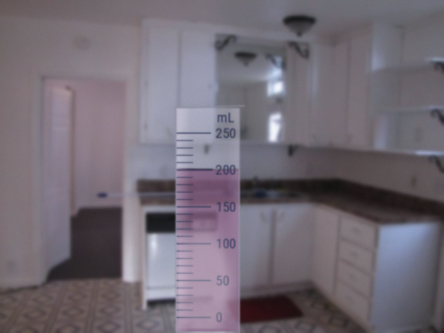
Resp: {"value": 200, "unit": "mL"}
